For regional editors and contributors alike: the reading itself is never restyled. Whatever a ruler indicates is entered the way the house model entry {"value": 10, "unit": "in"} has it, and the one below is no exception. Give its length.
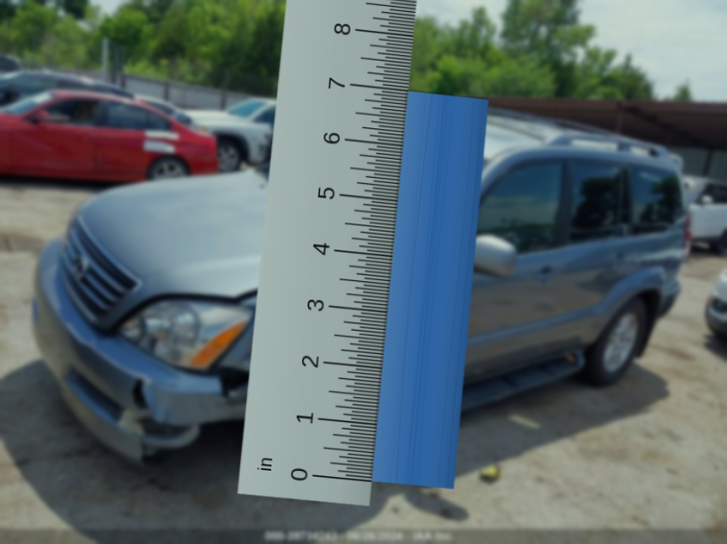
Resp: {"value": 7, "unit": "in"}
